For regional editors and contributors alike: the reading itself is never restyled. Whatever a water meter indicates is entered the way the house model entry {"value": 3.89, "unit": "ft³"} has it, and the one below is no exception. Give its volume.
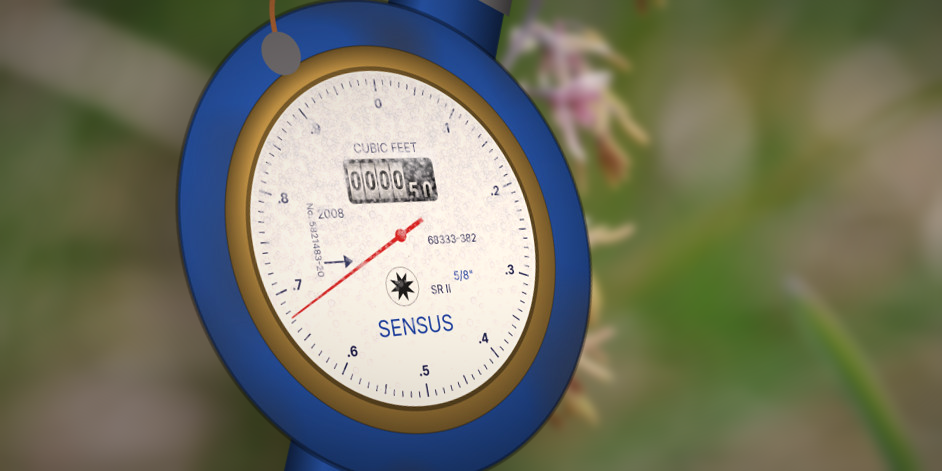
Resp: {"value": 49.67, "unit": "ft³"}
